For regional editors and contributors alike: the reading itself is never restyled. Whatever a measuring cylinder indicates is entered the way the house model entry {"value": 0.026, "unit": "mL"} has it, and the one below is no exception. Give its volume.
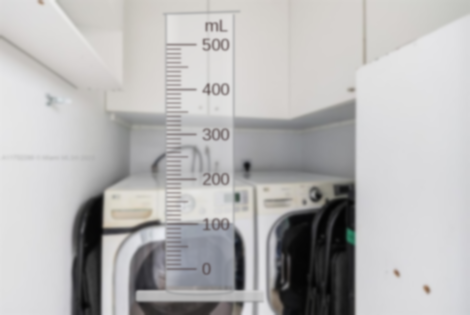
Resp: {"value": 100, "unit": "mL"}
